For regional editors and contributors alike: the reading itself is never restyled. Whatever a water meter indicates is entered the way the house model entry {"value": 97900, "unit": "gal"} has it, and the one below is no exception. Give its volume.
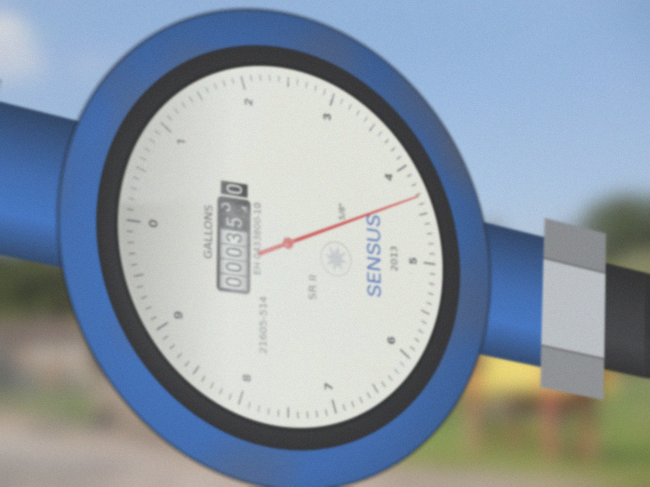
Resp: {"value": 3534.3, "unit": "gal"}
